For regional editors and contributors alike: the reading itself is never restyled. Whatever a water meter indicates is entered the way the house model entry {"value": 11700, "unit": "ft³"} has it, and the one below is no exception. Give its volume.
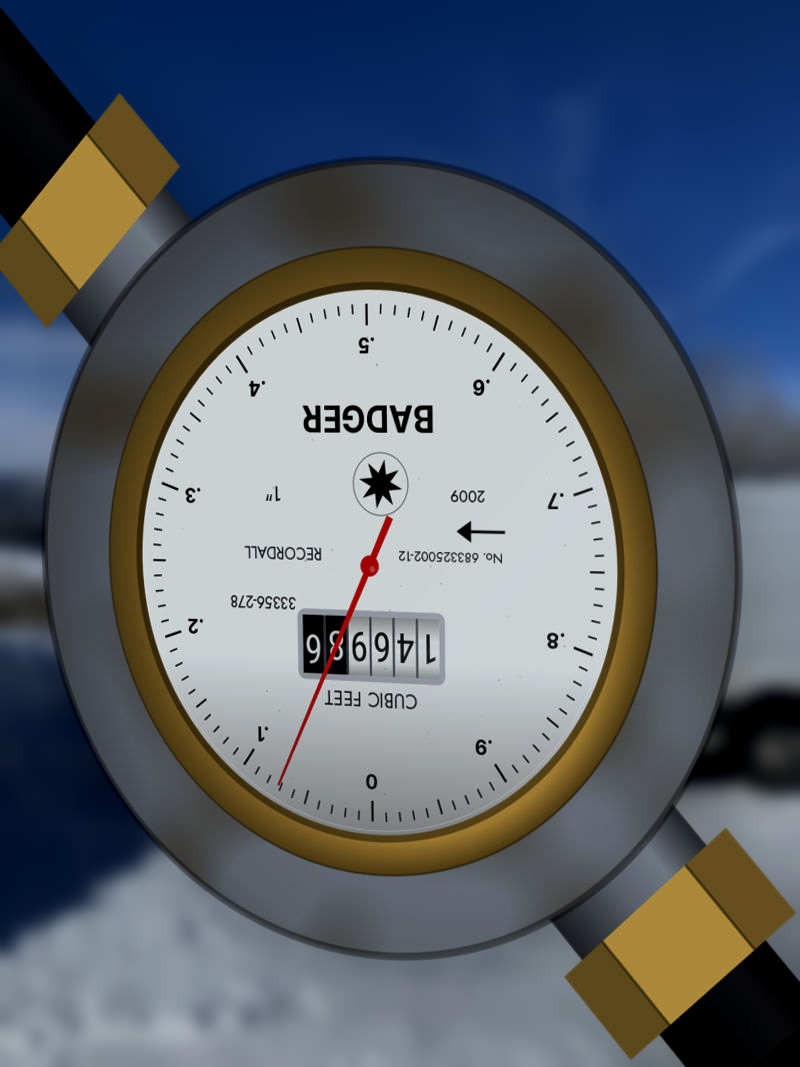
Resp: {"value": 146986.07, "unit": "ft³"}
